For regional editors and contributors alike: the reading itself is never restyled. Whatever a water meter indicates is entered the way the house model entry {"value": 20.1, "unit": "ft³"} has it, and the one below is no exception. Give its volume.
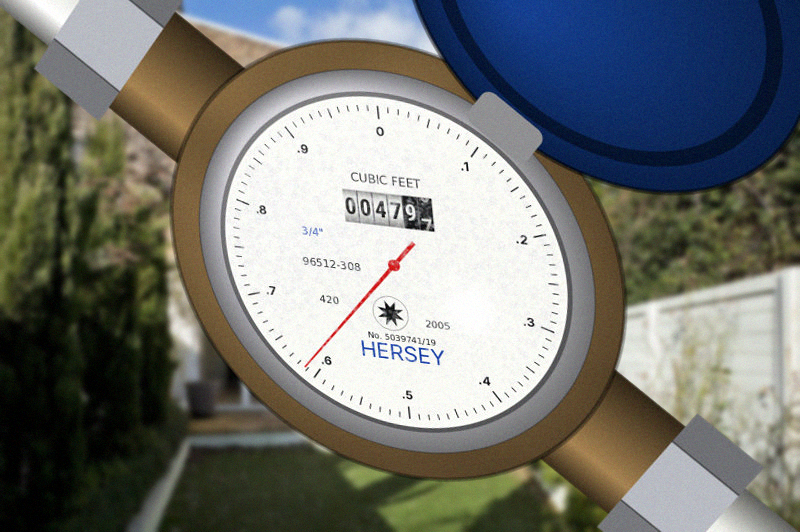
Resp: {"value": 4796.61, "unit": "ft³"}
